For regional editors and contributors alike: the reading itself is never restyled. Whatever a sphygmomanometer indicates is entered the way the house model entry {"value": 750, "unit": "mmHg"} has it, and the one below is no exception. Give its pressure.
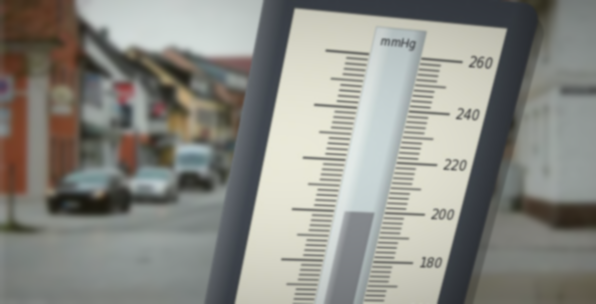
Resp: {"value": 200, "unit": "mmHg"}
